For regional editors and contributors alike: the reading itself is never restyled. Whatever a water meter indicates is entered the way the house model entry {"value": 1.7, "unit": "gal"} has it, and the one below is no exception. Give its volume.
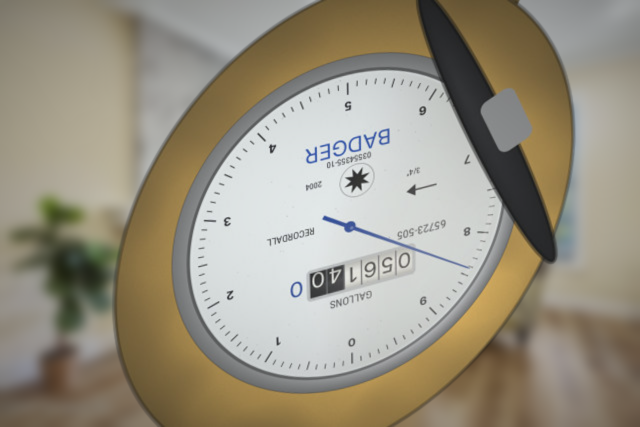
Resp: {"value": 561398.4, "unit": "gal"}
